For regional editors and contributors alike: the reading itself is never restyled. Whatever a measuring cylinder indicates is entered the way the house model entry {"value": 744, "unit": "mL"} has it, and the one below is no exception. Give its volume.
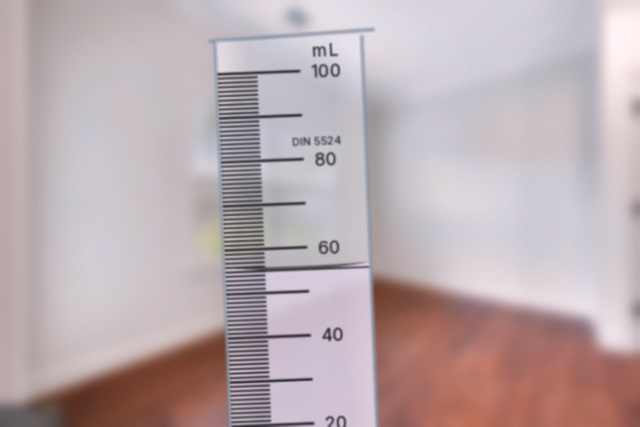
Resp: {"value": 55, "unit": "mL"}
